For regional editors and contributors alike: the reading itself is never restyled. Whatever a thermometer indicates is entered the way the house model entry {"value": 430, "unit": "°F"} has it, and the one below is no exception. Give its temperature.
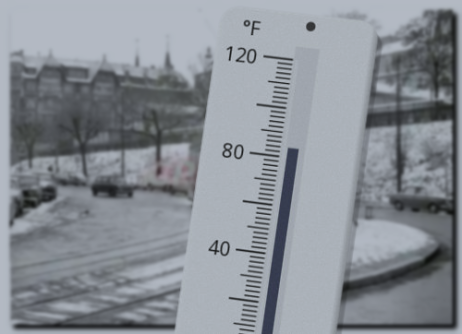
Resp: {"value": 84, "unit": "°F"}
